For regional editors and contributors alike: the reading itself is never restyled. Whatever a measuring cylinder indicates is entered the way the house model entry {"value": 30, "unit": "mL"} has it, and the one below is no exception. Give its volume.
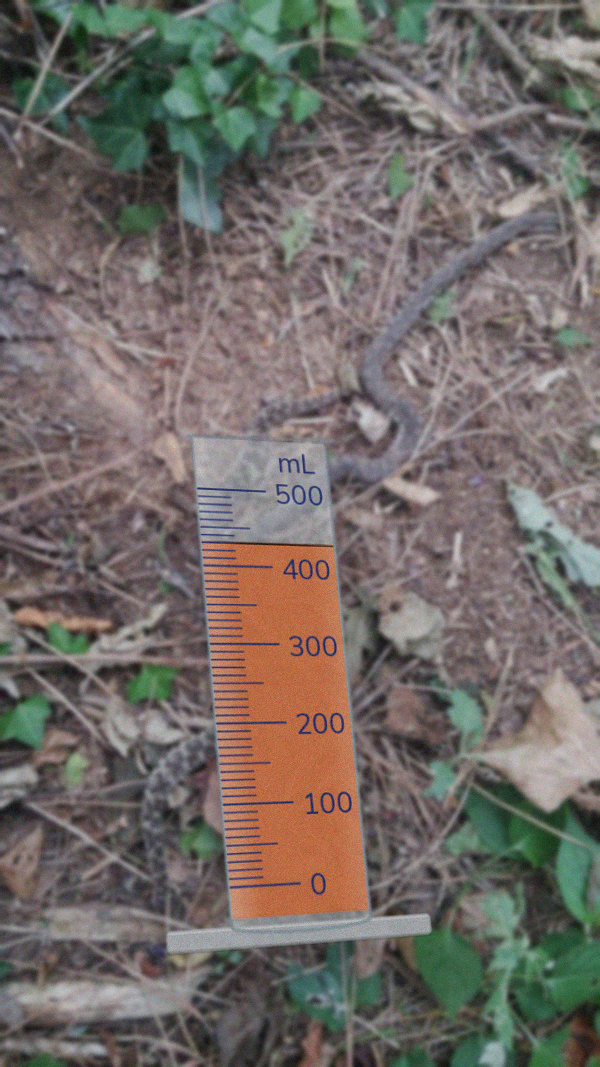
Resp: {"value": 430, "unit": "mL"}
